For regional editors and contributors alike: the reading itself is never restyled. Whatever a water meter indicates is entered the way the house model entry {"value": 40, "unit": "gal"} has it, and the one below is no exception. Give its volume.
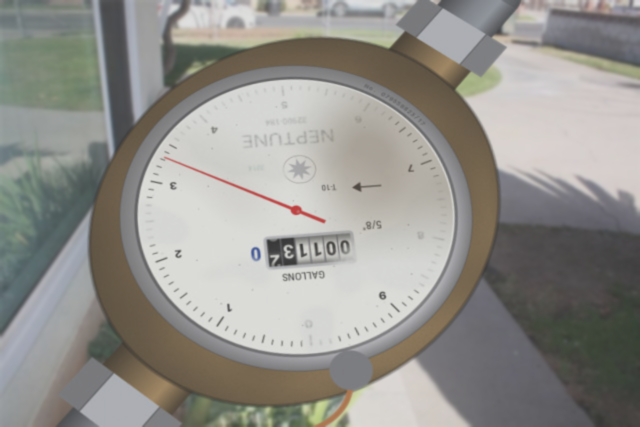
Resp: {"value": 11323.3, "unit": "gal"}
